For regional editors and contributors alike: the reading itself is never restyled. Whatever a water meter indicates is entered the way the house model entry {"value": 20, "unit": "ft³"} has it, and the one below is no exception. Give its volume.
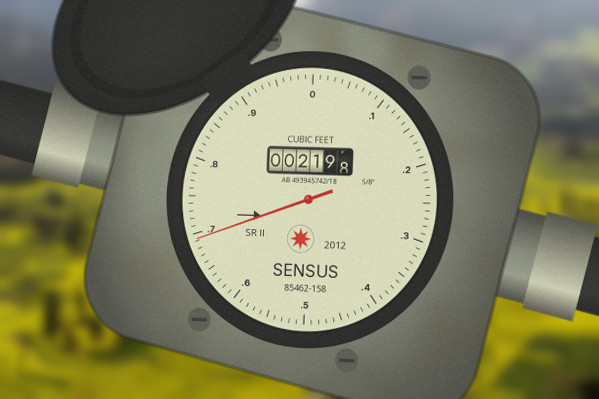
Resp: {"value": 2197.69, "unit": "ft³"}
